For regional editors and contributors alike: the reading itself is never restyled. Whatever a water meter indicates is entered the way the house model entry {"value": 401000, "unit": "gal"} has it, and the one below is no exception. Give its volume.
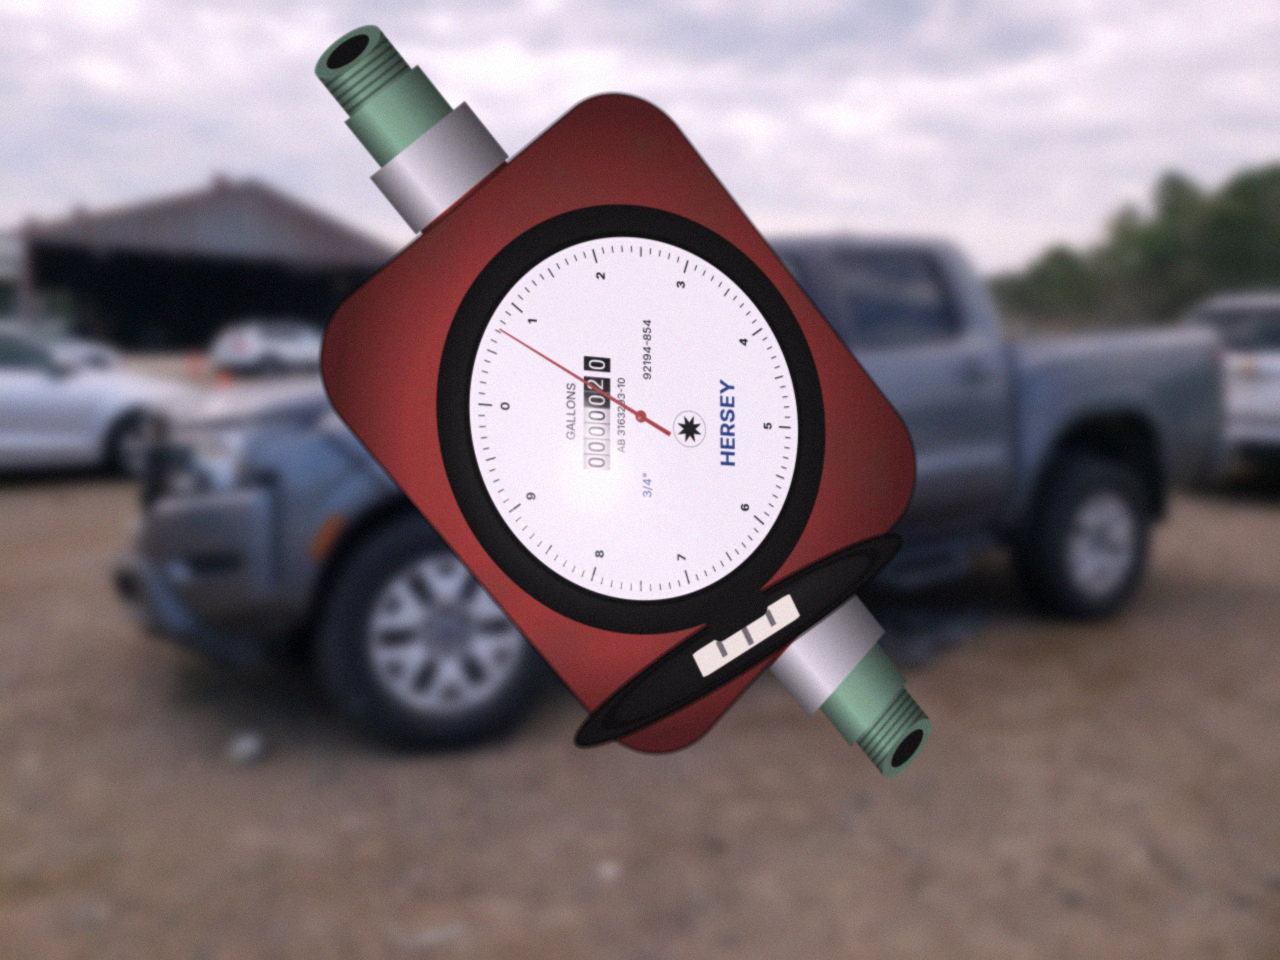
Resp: {"value": 20.7, "unit": "gal"}
